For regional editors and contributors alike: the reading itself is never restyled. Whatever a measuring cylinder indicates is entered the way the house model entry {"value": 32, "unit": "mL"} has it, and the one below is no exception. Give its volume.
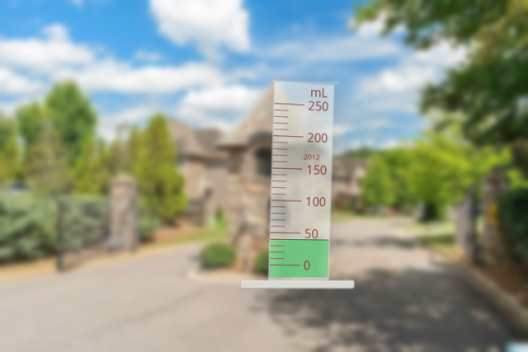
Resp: {"value": 40, "unit": "mL"}
